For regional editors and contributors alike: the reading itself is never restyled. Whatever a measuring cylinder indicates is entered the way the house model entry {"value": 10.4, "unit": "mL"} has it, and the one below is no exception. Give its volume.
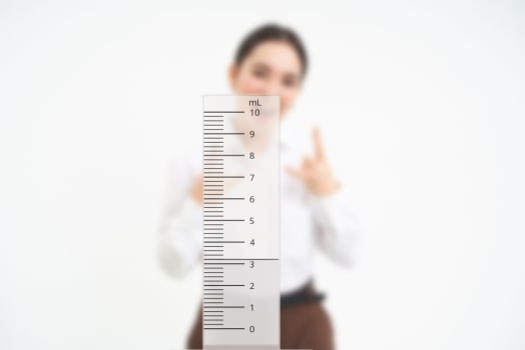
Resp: {"value": 3.2, "unit": "mL"}
